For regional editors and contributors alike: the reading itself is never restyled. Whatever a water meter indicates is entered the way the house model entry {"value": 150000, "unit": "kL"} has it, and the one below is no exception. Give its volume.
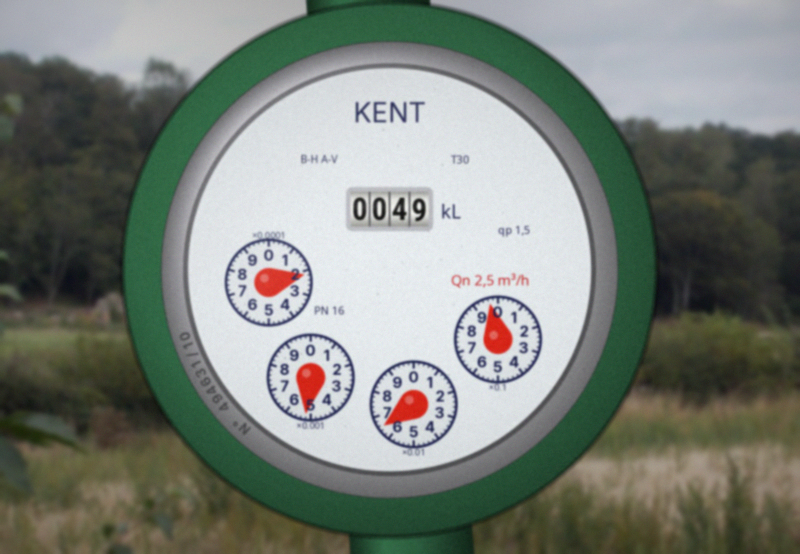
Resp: {"value": 48.9652, "unit": "kL"}
